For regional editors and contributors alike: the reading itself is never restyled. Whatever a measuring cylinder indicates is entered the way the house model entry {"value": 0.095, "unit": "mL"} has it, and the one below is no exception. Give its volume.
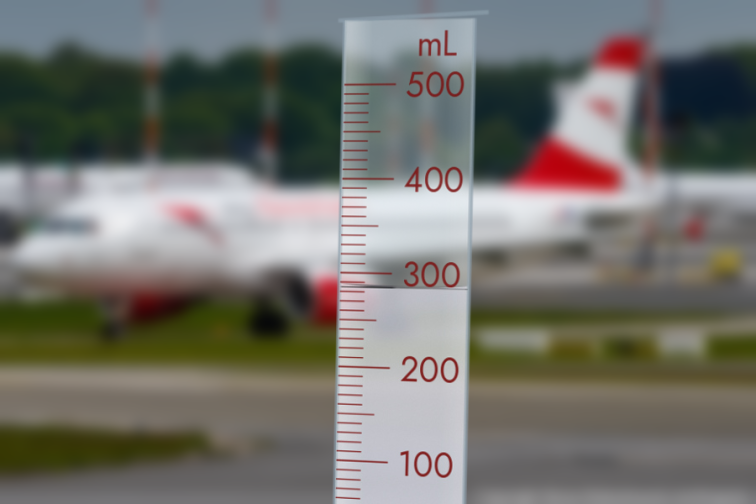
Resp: {"value": 285, "unit": "mL"}
